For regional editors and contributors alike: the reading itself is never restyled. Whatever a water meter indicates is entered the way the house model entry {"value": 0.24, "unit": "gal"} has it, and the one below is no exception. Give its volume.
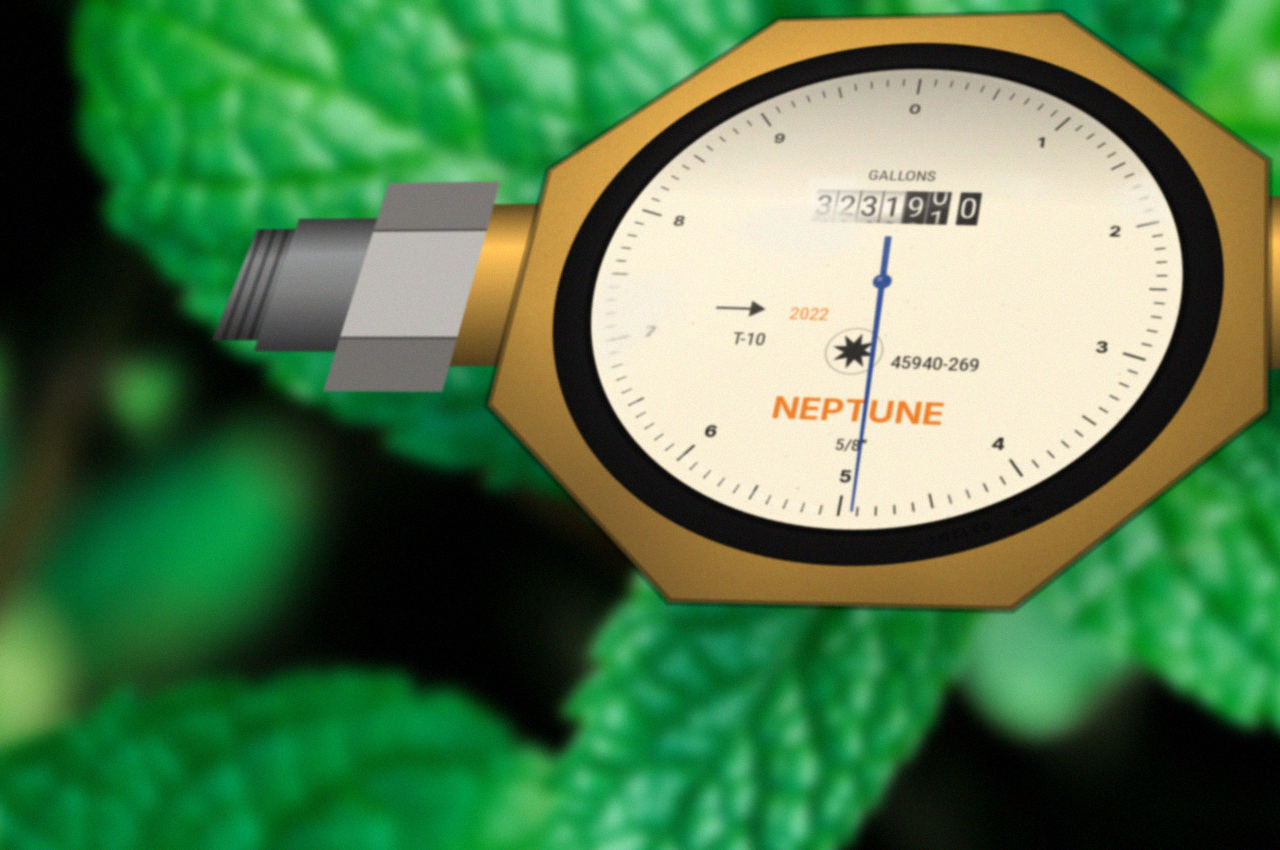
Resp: {"value": 3231904.9, "unit": "gal"}
